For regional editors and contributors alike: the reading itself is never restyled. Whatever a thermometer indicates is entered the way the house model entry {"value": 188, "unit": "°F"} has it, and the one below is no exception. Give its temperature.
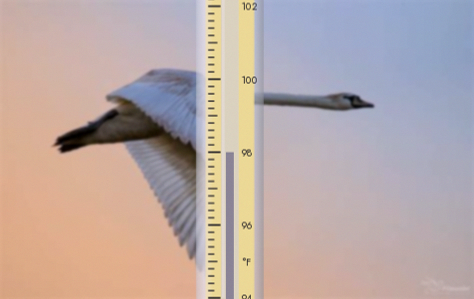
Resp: {"value": 98, "unit": "°F"}
